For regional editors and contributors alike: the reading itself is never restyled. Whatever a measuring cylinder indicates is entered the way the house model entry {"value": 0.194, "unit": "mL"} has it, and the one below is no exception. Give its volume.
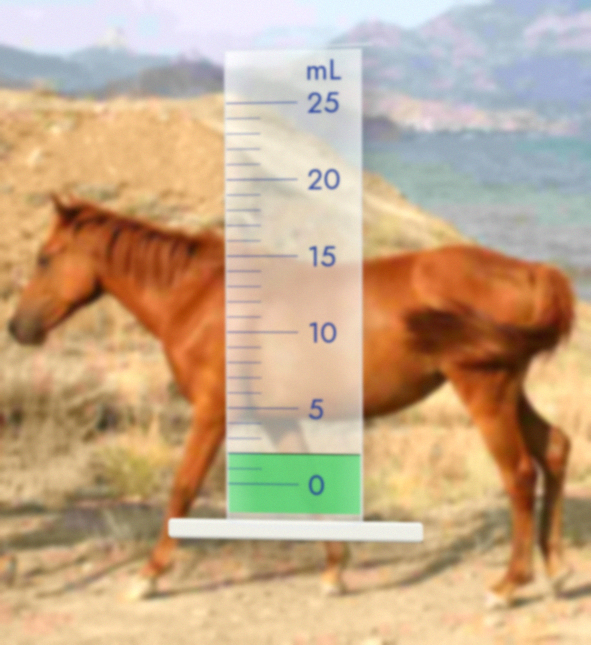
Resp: {"value": 2, "unit": "mL"}
